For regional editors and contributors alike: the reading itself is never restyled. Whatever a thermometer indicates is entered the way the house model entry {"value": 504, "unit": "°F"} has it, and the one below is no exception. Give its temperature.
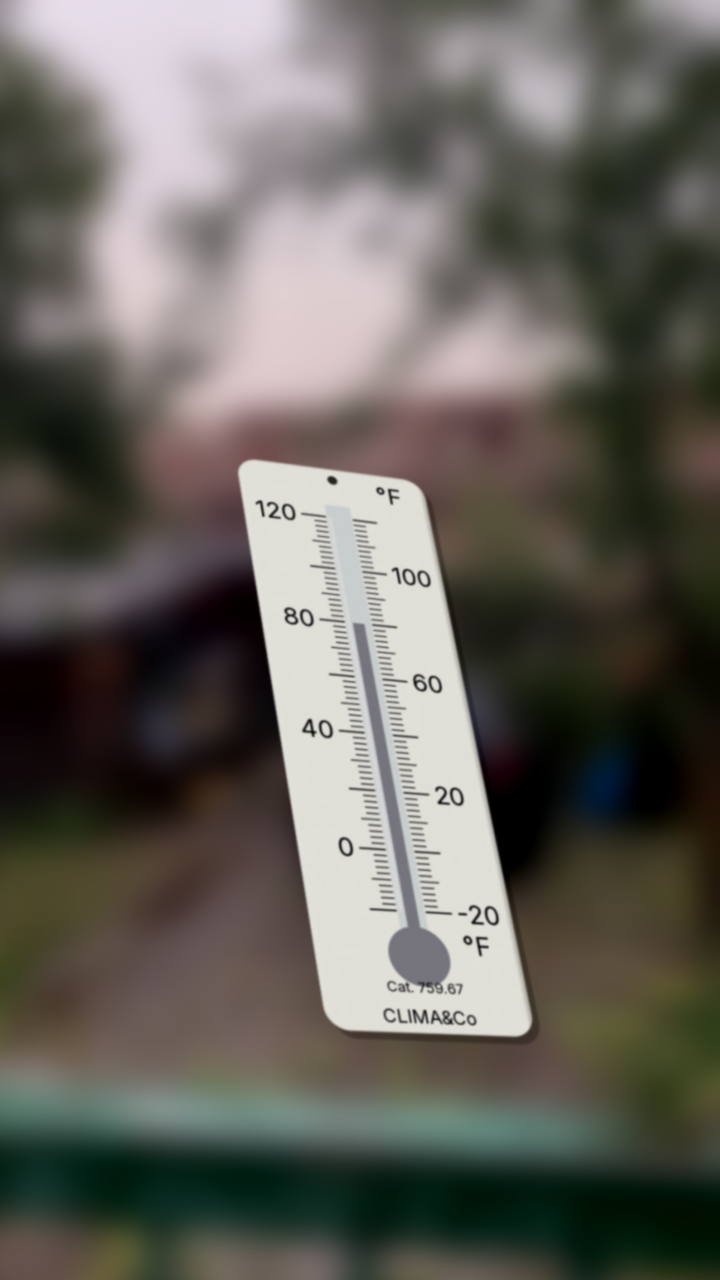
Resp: {"value": 80, "unit": "°F"}
